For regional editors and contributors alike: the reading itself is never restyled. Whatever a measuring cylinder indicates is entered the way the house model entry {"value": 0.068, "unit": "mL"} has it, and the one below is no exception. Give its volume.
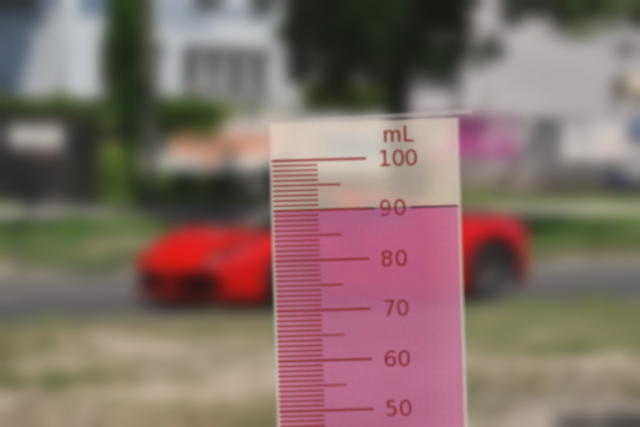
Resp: {"value": 90, "unit": "mL"}
